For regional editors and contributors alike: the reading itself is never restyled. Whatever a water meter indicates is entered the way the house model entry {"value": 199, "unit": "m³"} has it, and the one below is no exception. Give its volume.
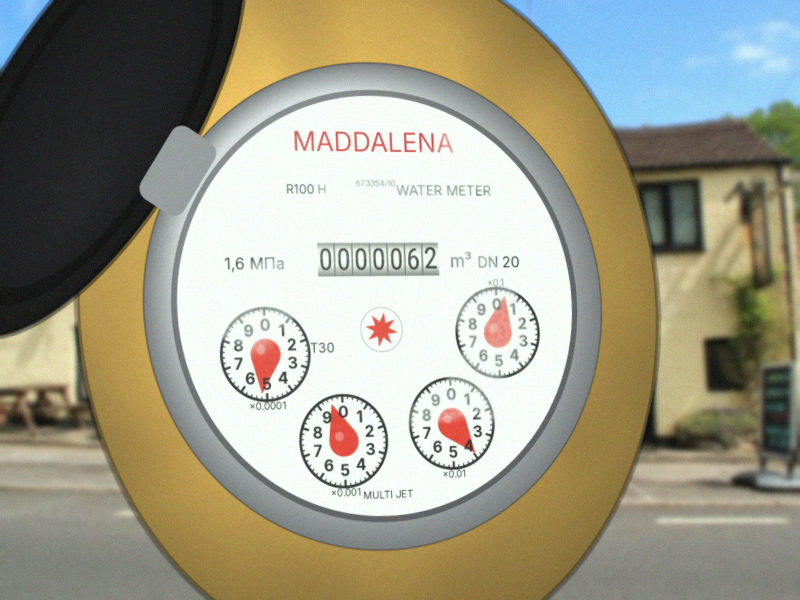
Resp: {"value": 62.0395, "unit": "m³"}
